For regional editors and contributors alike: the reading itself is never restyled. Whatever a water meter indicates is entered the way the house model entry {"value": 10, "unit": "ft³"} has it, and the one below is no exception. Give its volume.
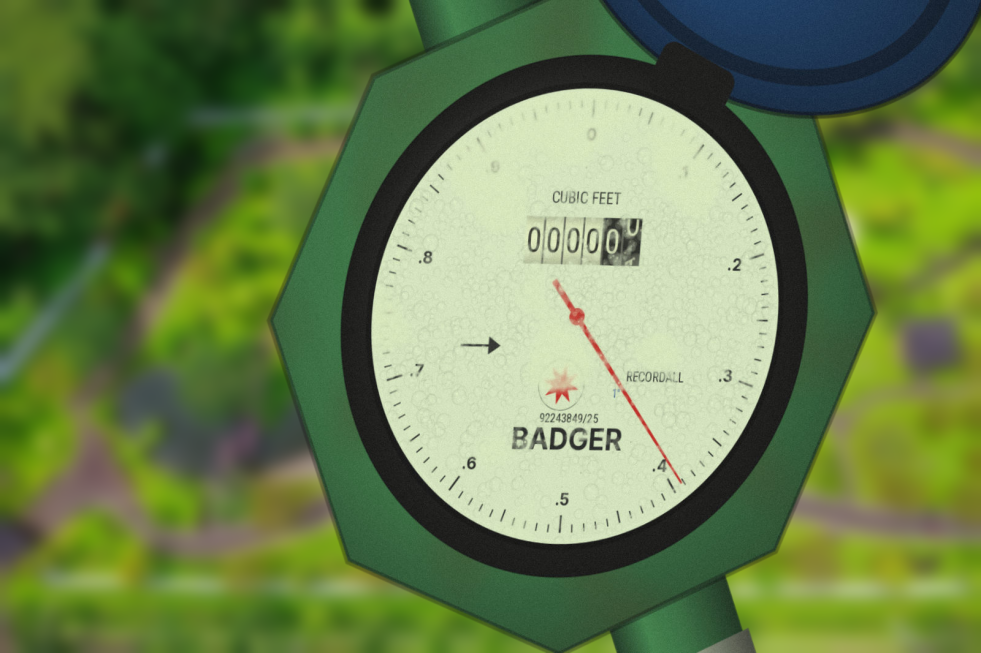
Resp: {"value": 0.39, "unit": "ft³"}
